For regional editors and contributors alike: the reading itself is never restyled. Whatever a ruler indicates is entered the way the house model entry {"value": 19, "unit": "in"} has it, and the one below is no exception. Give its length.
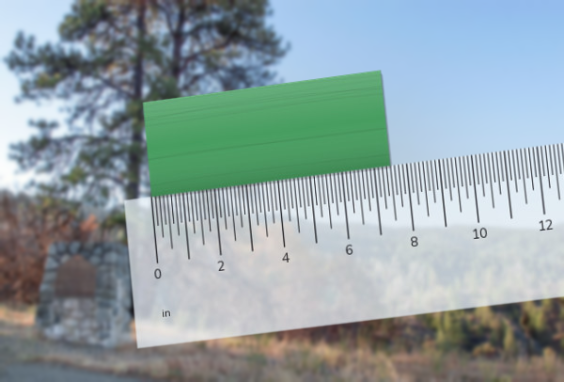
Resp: {"value": 7.5, "unit": "in"}
